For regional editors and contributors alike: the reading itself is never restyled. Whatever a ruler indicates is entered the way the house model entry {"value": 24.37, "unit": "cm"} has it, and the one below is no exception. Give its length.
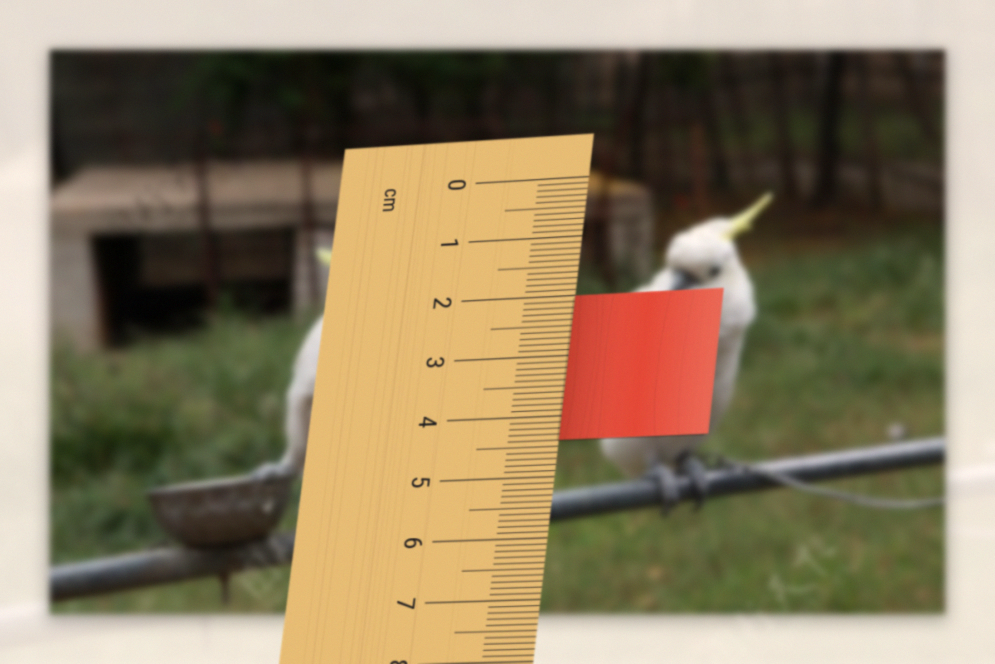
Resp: {"value": 2.4, "unit": "cm"}
